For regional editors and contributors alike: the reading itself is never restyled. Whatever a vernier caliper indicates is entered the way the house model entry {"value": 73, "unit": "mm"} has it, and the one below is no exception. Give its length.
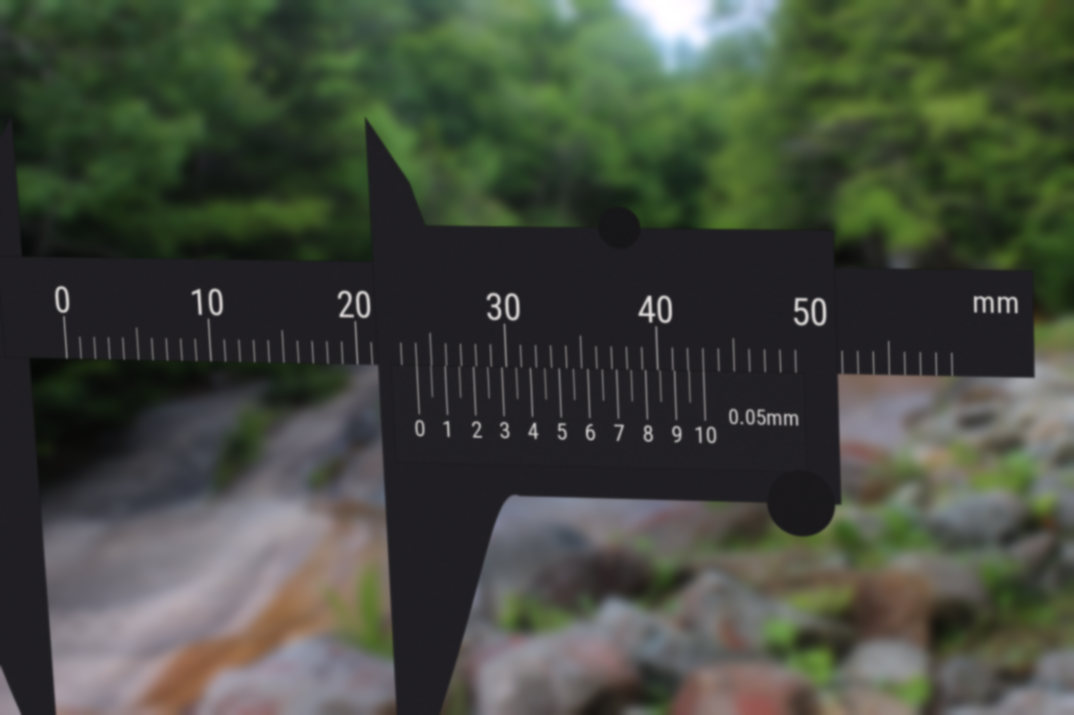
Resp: {"value": 24.0, "unit": "mm"}
